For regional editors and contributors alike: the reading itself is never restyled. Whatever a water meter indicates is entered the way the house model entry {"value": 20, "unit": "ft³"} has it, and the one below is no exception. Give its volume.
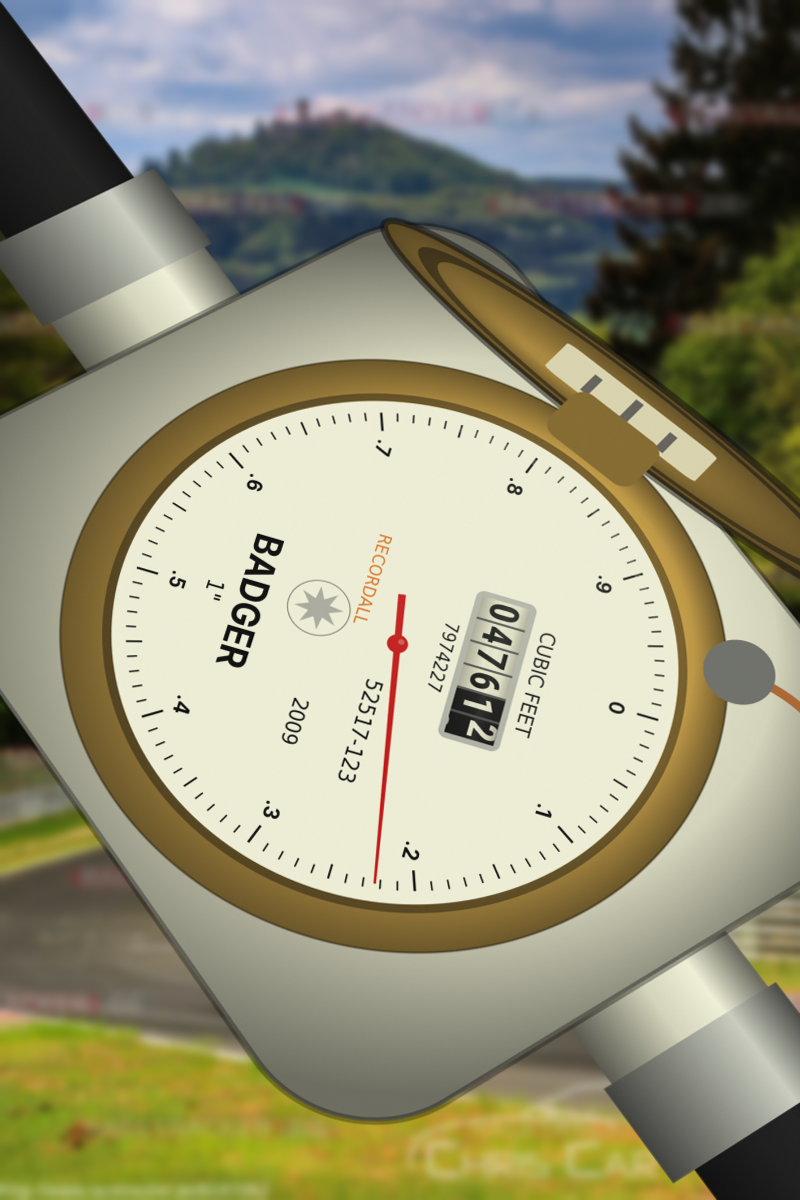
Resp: {"value": 47612.22, "unit": "ft³"}
